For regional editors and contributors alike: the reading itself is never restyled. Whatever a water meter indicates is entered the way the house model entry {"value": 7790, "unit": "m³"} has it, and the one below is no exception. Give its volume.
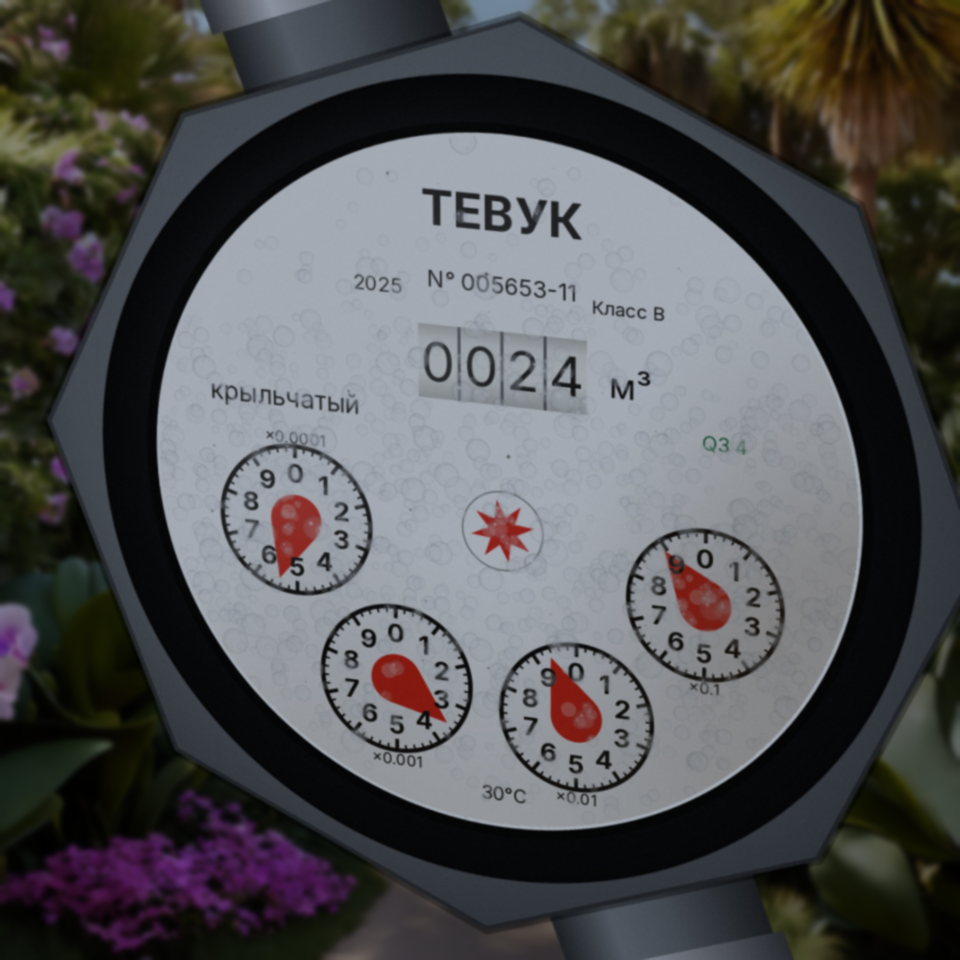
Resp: {"value": 24.8935, "unit": "m³"}
